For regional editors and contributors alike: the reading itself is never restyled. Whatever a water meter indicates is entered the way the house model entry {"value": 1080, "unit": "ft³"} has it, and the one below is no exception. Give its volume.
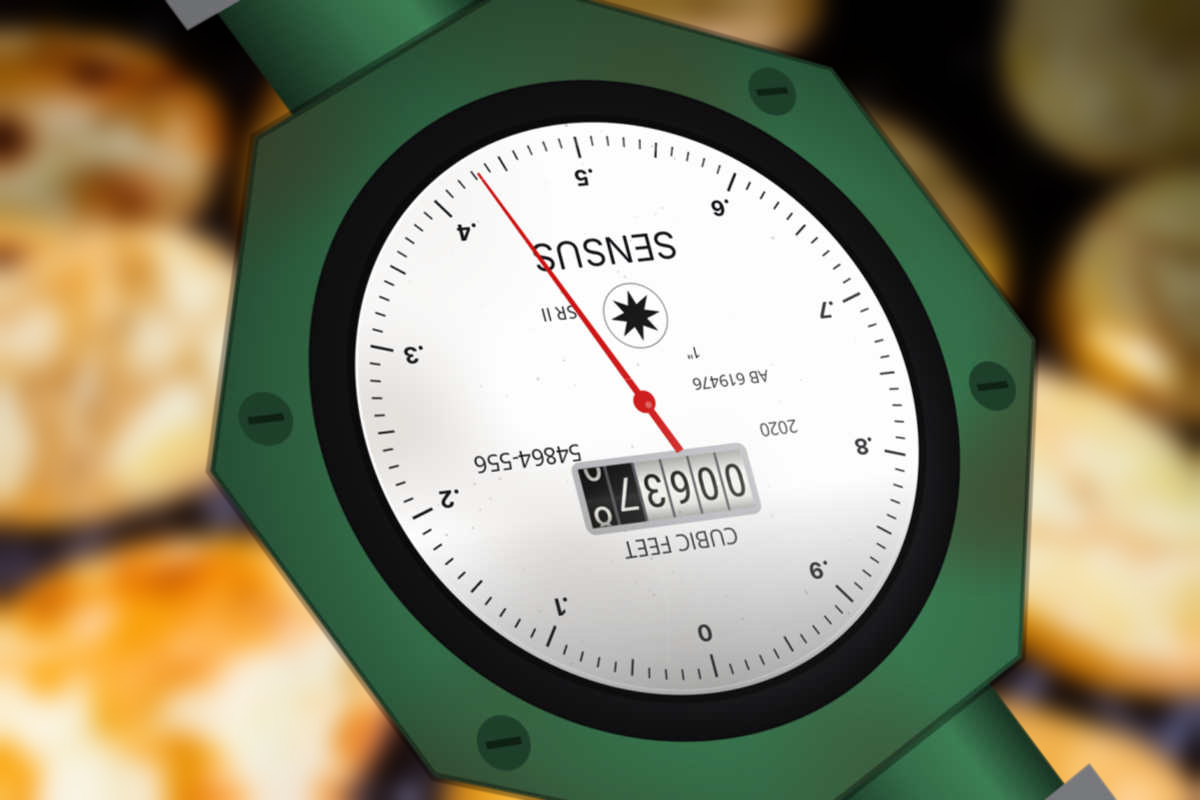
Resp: {"value": 6378.43, "unit": "ft³"}
